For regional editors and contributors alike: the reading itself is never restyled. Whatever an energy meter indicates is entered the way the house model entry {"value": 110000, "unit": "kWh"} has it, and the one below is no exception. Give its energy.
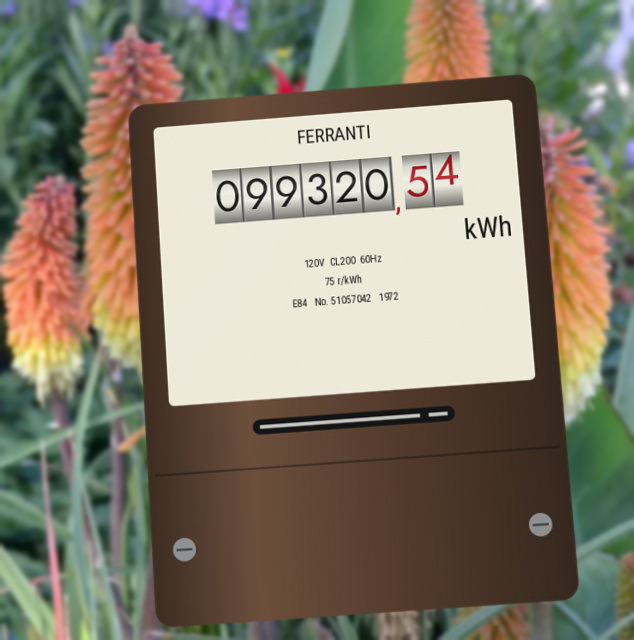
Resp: {"value": 99320.54, "unit": "kWh"}
